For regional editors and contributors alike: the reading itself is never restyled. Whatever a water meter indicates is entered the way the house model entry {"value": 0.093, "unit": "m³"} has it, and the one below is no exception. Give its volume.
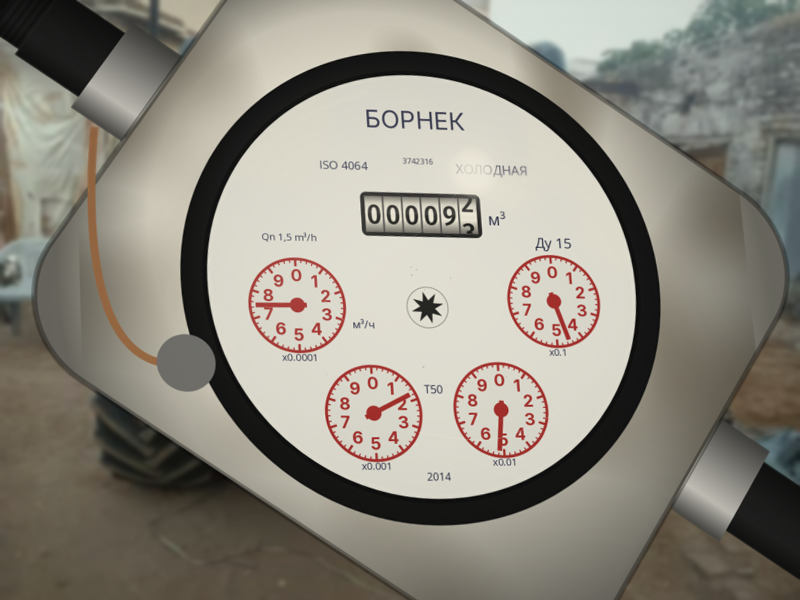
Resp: {"value": 92.4517, "unit": "m³"}
